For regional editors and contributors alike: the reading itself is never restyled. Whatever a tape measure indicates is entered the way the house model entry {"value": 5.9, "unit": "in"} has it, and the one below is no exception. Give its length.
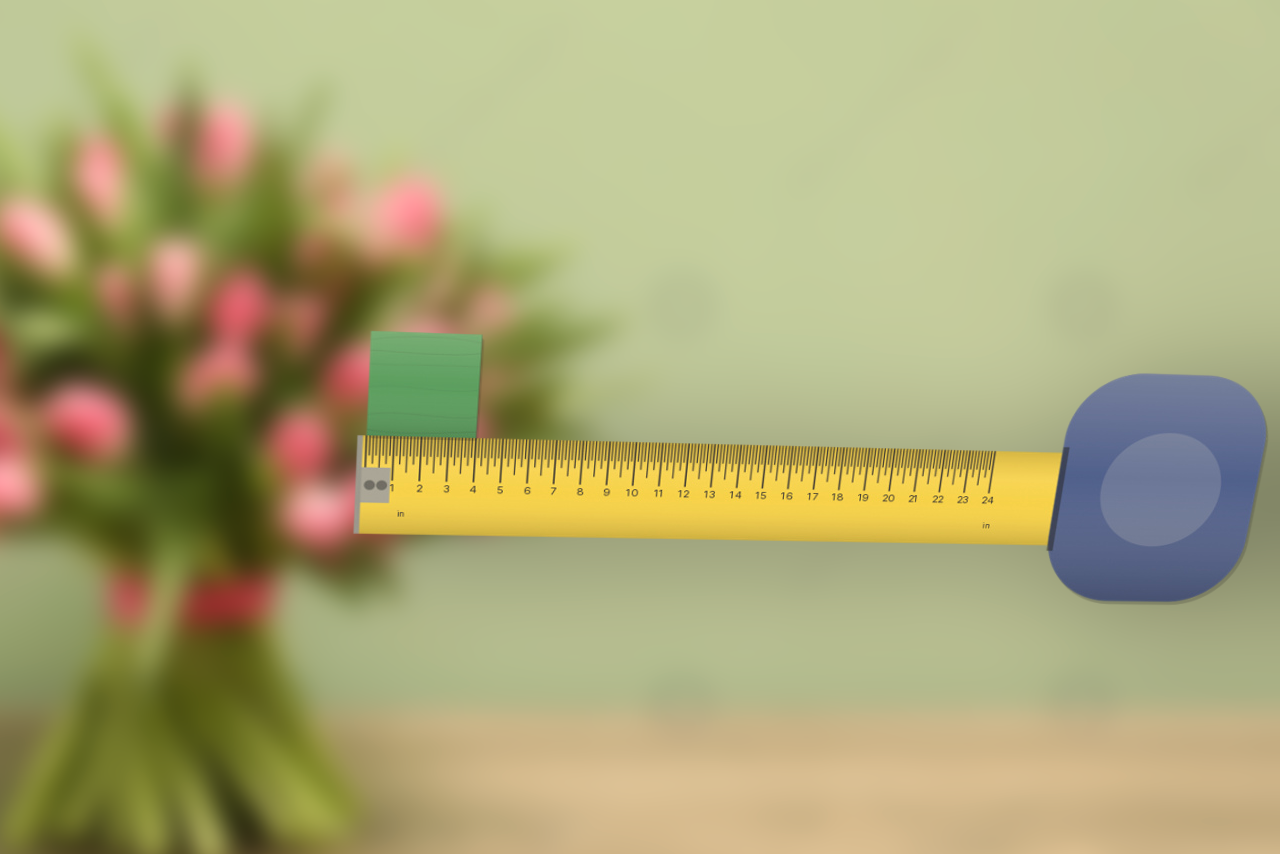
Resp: {"value": 4, "unit": "in"}
